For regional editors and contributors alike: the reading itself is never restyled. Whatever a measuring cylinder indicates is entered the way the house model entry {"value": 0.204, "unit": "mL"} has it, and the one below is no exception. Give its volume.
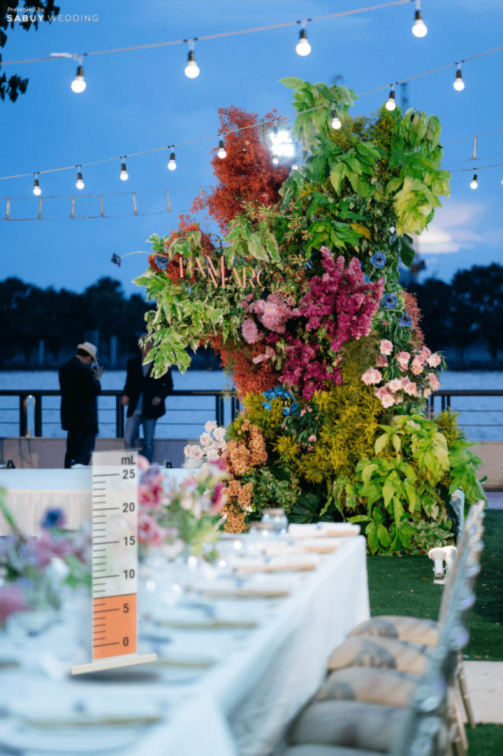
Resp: {"value": 7, "unit": "mL"}
